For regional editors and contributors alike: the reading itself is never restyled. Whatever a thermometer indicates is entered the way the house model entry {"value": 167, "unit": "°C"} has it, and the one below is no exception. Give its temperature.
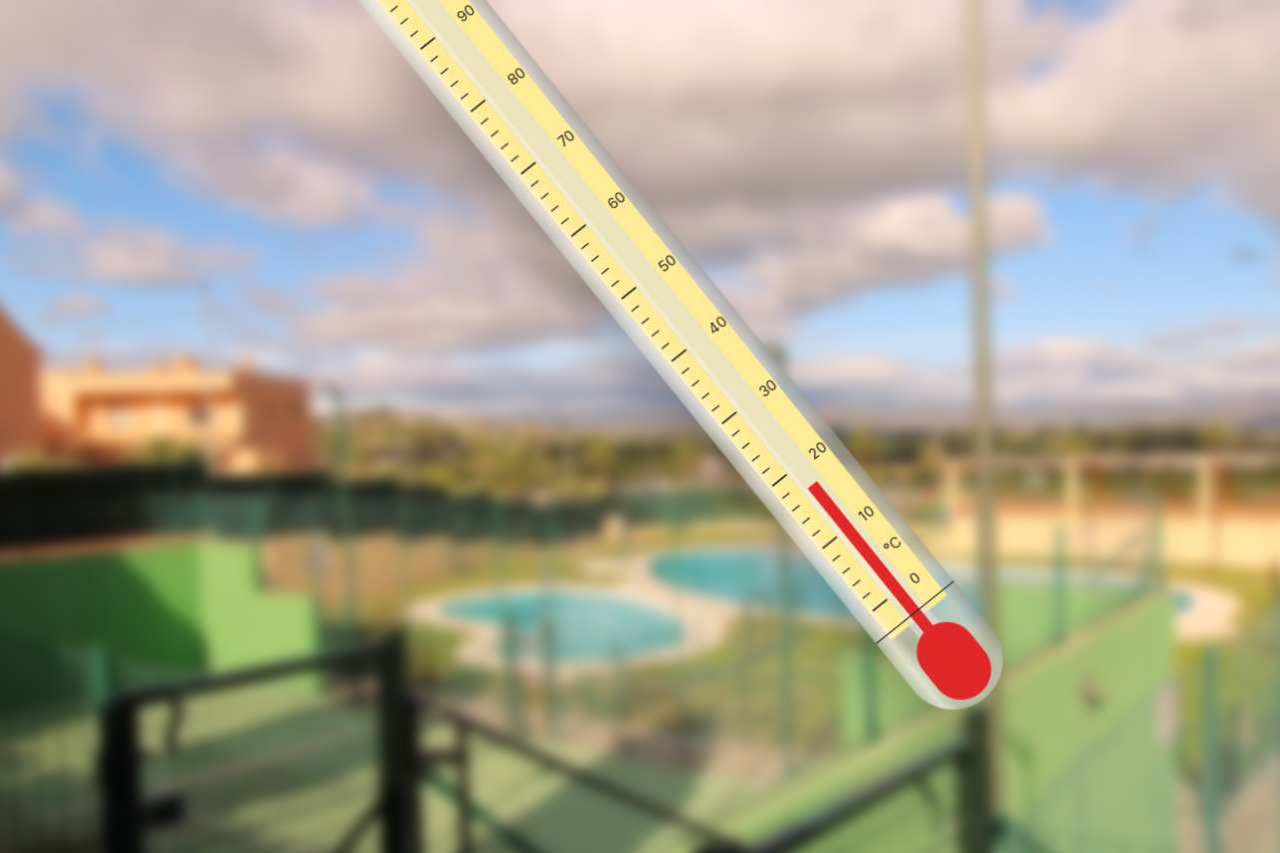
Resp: {"value": 17, "unit": "°C"}
